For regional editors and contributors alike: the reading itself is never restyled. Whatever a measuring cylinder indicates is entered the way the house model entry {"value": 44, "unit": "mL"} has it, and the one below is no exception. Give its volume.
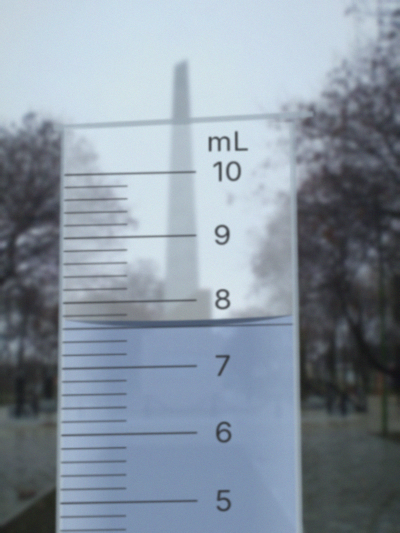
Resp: {"value": 7.6, "unit": "mL"}
